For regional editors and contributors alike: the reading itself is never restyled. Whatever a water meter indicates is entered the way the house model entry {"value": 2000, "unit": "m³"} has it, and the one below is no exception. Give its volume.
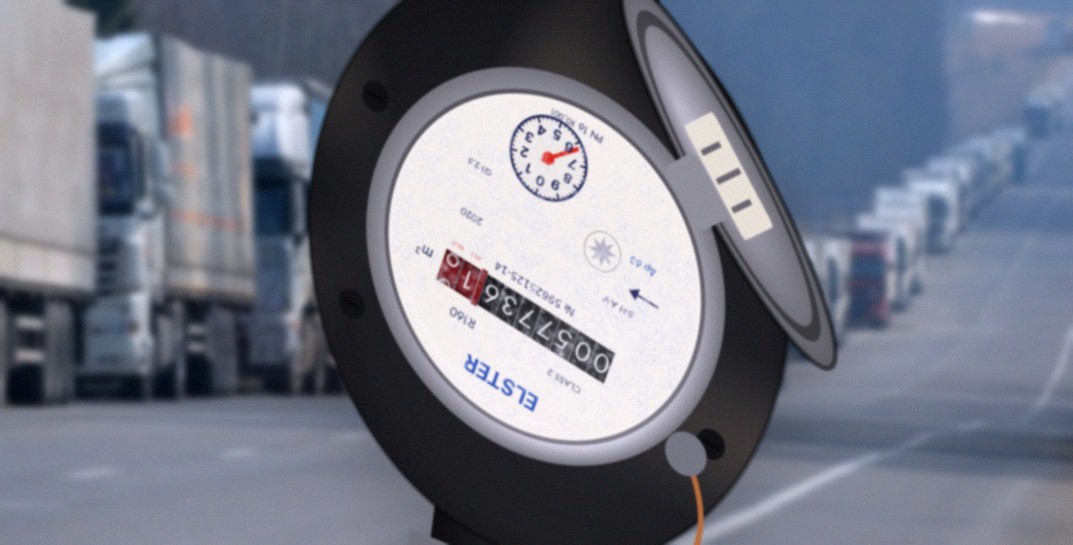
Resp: {"value": 57736.186, "unit": "m³"}
